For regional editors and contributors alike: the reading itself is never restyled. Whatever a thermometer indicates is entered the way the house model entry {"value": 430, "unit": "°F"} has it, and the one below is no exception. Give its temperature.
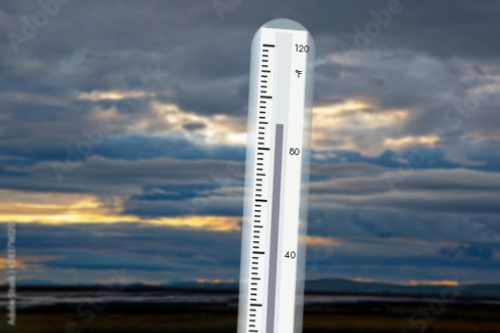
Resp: {"value": 90, "unit": "°F"}
